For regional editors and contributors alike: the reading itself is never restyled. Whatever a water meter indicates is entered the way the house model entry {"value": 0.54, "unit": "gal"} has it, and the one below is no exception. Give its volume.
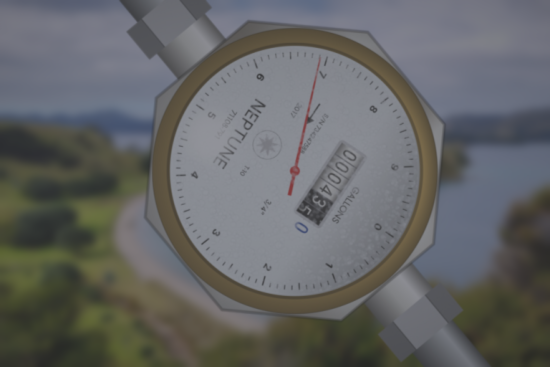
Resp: {"value": 4346.9, "unit": "gal"}
